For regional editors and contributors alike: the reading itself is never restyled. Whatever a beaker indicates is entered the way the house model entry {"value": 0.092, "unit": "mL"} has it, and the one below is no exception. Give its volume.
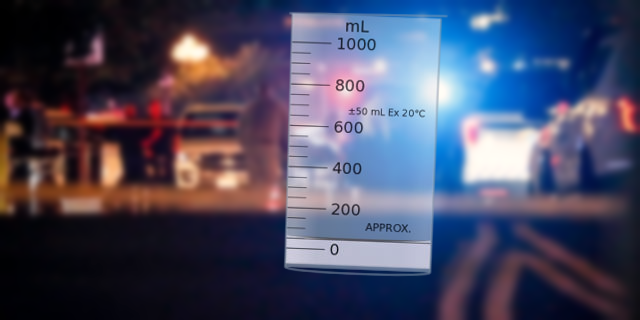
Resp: {"value": 50, "unit": "mL"}
